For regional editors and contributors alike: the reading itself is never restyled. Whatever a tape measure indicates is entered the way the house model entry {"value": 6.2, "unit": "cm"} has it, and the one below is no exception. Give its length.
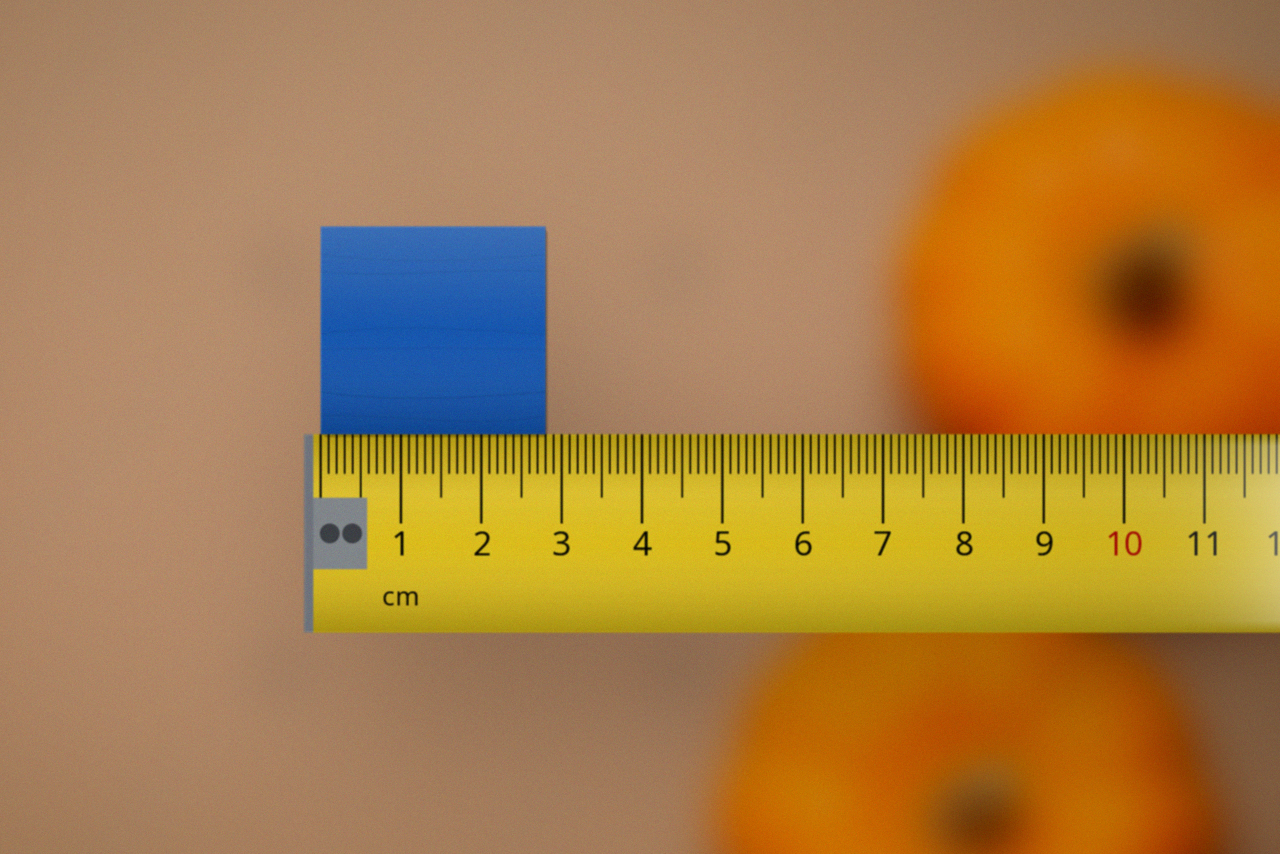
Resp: {"value": 2.8, "unit": "cm"}
